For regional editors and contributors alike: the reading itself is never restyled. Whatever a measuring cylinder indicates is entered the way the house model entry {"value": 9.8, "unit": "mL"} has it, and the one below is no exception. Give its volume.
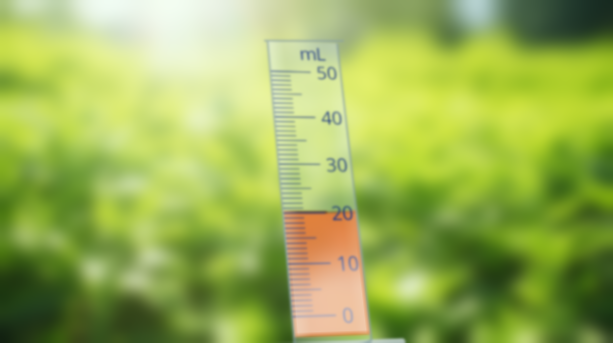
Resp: {"value": 20, "unit": "mL"}
